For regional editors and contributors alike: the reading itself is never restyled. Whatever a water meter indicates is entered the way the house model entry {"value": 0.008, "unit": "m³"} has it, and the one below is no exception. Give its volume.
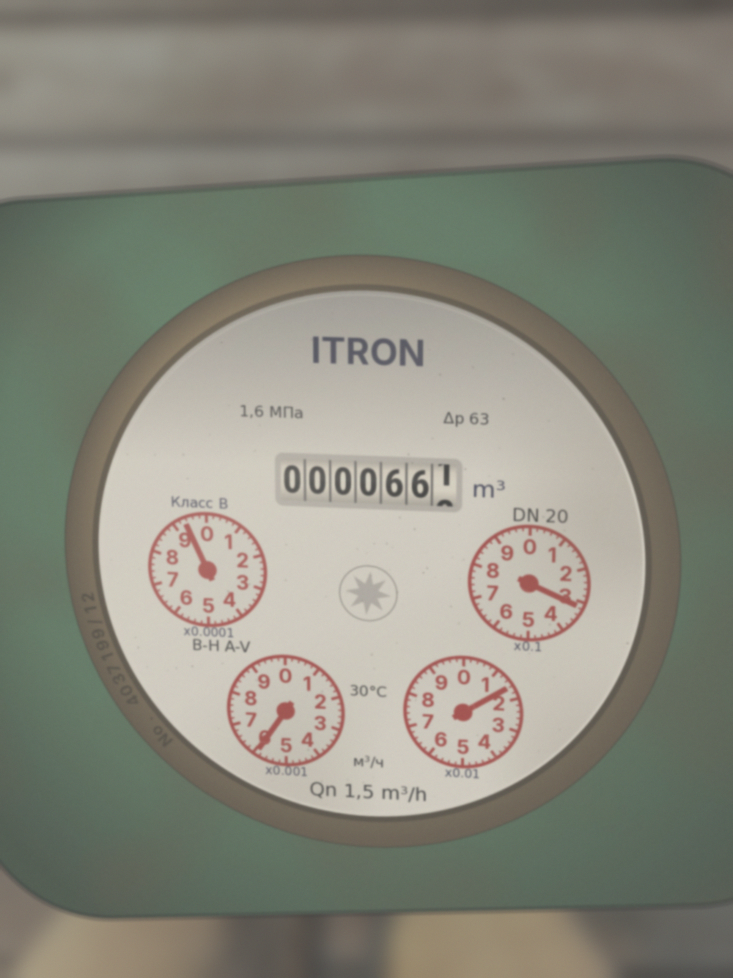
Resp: {"value": 661.3159, "unit": "m³"}
